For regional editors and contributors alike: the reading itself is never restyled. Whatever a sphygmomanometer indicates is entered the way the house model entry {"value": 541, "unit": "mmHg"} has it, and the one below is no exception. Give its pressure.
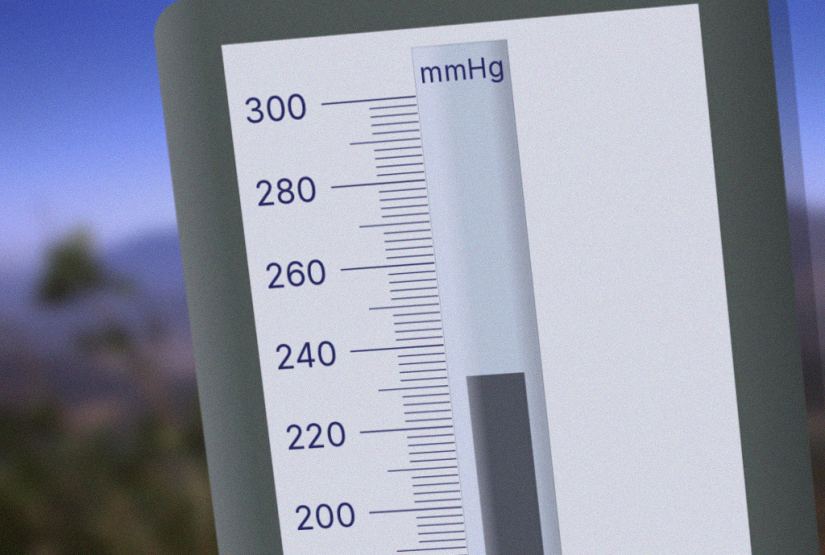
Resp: {"value": 232, "unit": "mmHg"}
